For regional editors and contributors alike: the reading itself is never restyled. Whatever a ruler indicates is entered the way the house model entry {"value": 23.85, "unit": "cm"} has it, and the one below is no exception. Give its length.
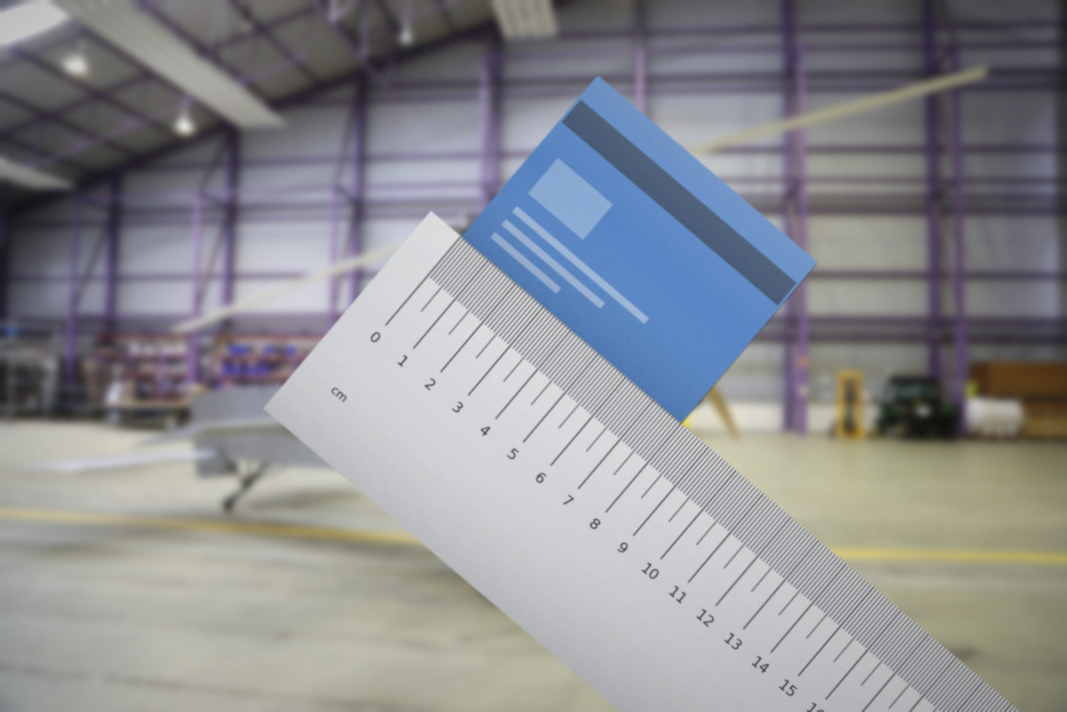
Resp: {"value": 8, "unit": "cm"}
